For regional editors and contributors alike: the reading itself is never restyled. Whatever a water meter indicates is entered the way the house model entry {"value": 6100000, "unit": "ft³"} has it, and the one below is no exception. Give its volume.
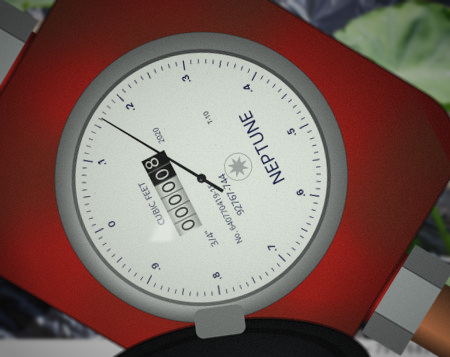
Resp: {"value": 8.16, "unit": "ft³"}
